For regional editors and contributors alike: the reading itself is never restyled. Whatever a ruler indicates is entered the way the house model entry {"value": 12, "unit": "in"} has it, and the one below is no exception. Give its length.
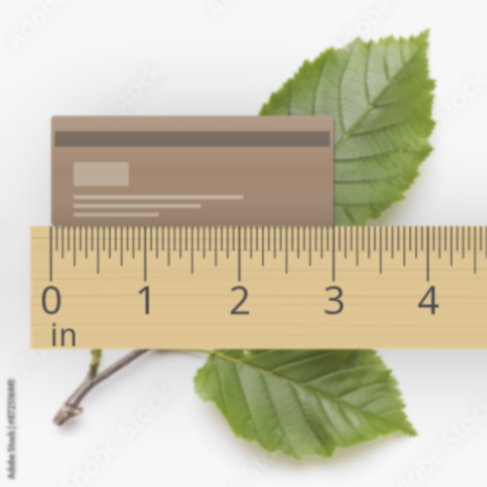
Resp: {"value": 3, "unit": "in"}
